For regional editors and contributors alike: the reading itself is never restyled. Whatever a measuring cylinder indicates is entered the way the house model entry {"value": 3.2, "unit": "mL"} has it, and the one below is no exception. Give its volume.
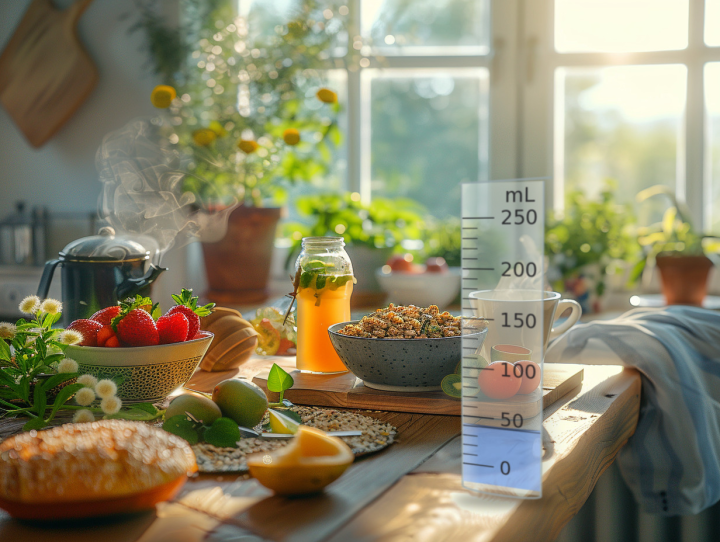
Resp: {"value": 40, "unit": "mL"}
